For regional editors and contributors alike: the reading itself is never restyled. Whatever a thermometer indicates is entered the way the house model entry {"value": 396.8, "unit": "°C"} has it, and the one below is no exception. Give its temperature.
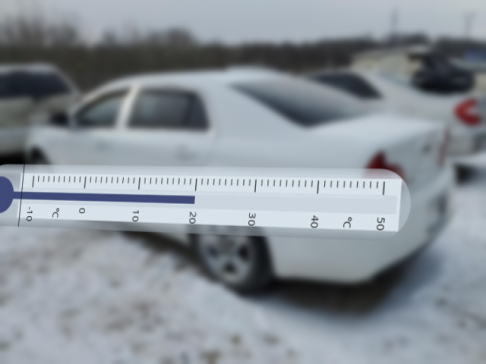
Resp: {"value": 20, "unit": "°C"}
